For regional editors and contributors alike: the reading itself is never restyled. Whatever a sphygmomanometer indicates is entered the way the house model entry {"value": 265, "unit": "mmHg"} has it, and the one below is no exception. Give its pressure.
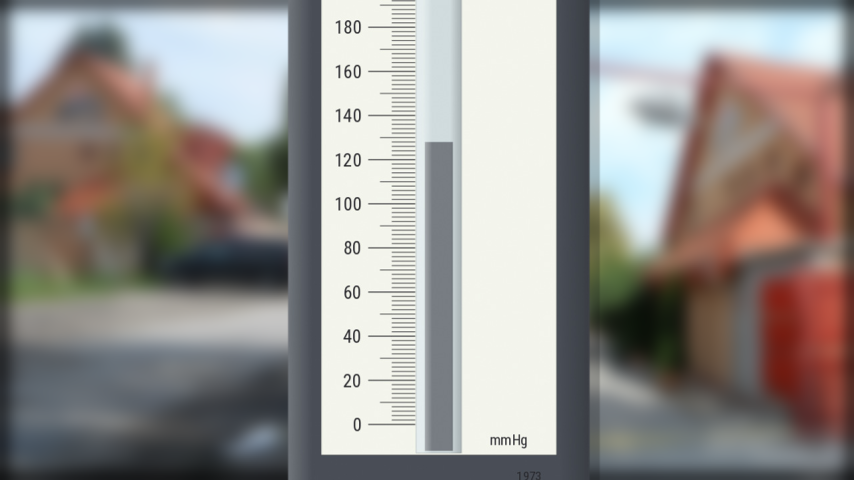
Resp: {"value": 128, "unit": "mmHg"}
